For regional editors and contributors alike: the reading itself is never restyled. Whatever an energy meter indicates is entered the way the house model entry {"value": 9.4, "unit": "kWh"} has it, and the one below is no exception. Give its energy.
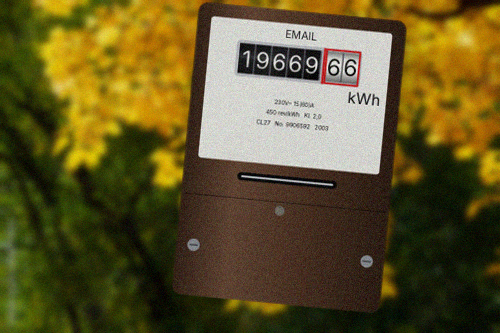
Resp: {"value": 19669.66, "unit": "kWh"}
